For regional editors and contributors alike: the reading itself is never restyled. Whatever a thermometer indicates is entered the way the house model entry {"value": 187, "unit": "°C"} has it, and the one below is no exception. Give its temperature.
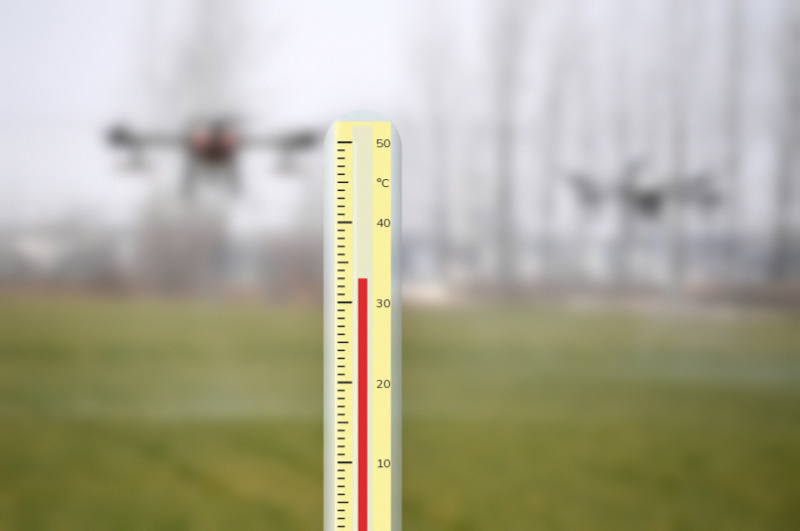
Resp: {"value": 33, "unit": "°C"}
